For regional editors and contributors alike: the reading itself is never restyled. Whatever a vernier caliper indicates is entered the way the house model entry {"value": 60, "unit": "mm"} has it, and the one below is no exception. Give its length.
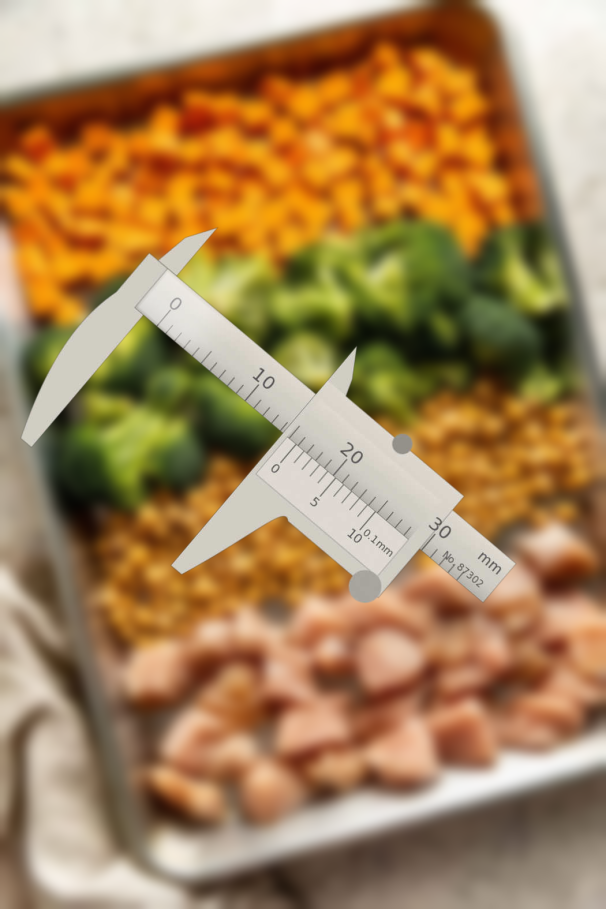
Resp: {"value": 15.8, "unit": "mm"}
